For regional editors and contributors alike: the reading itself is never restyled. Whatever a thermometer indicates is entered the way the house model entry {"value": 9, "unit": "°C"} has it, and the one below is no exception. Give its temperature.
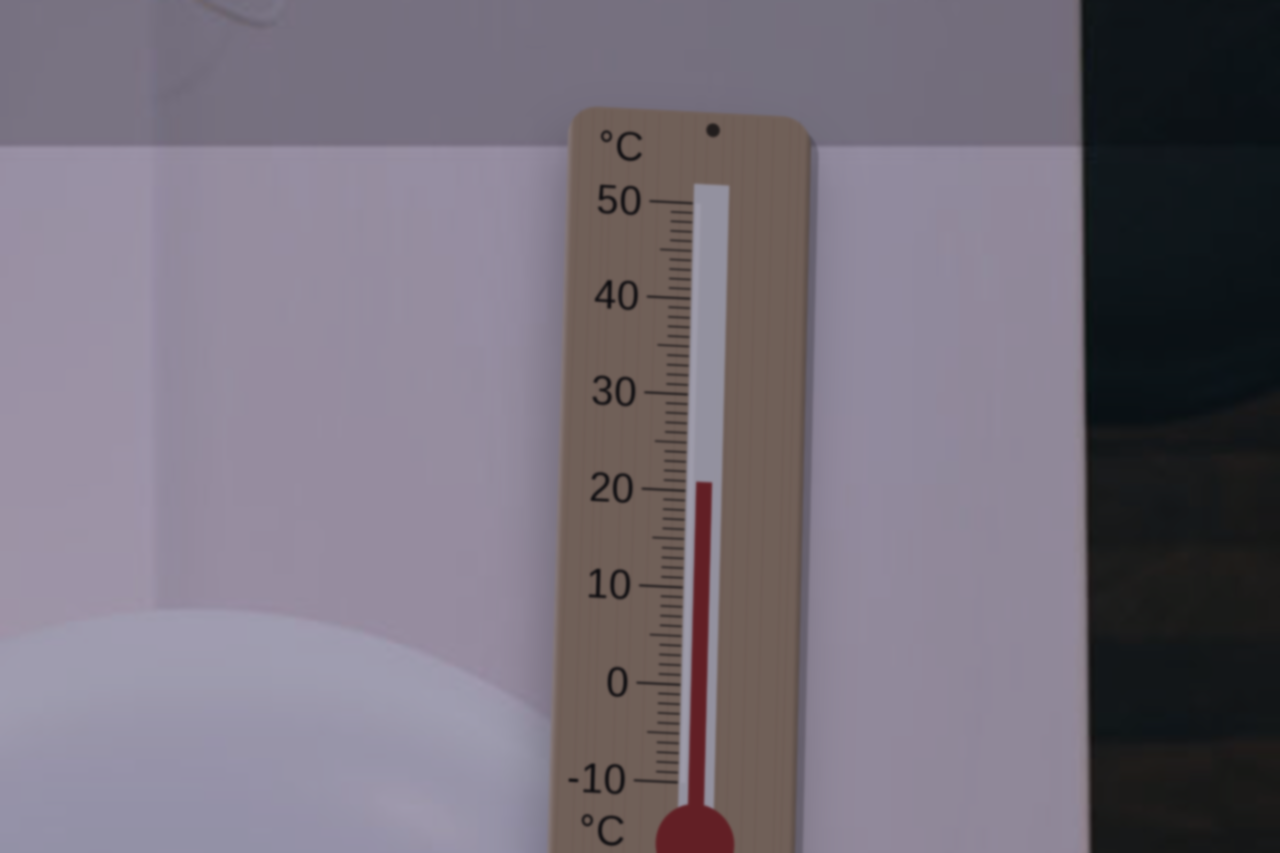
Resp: {"value": 21, "unit": "°C"}
